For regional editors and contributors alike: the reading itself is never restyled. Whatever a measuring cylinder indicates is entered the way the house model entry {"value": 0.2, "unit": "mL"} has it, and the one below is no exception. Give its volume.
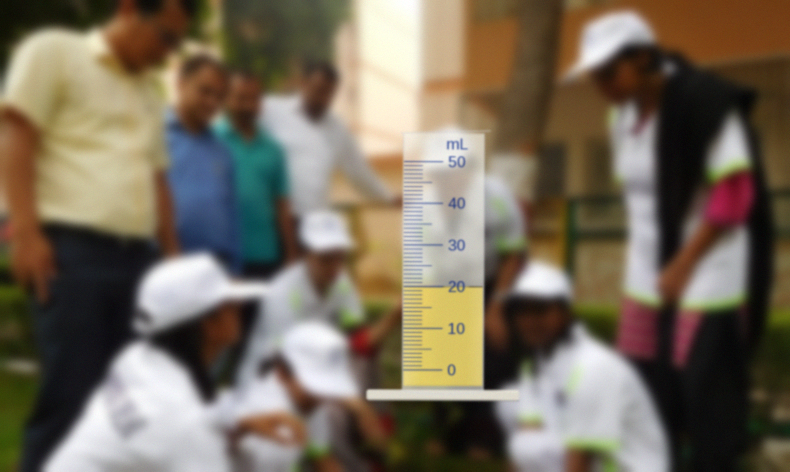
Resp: {"value": 20, "unit": "mL"}
